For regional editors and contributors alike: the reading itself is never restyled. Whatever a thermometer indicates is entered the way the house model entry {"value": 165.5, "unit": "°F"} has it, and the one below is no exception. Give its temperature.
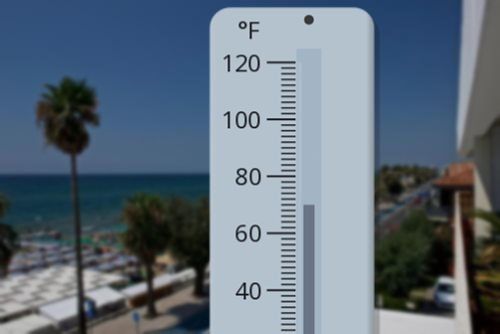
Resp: {"value": 70, "unit": "°F"}
